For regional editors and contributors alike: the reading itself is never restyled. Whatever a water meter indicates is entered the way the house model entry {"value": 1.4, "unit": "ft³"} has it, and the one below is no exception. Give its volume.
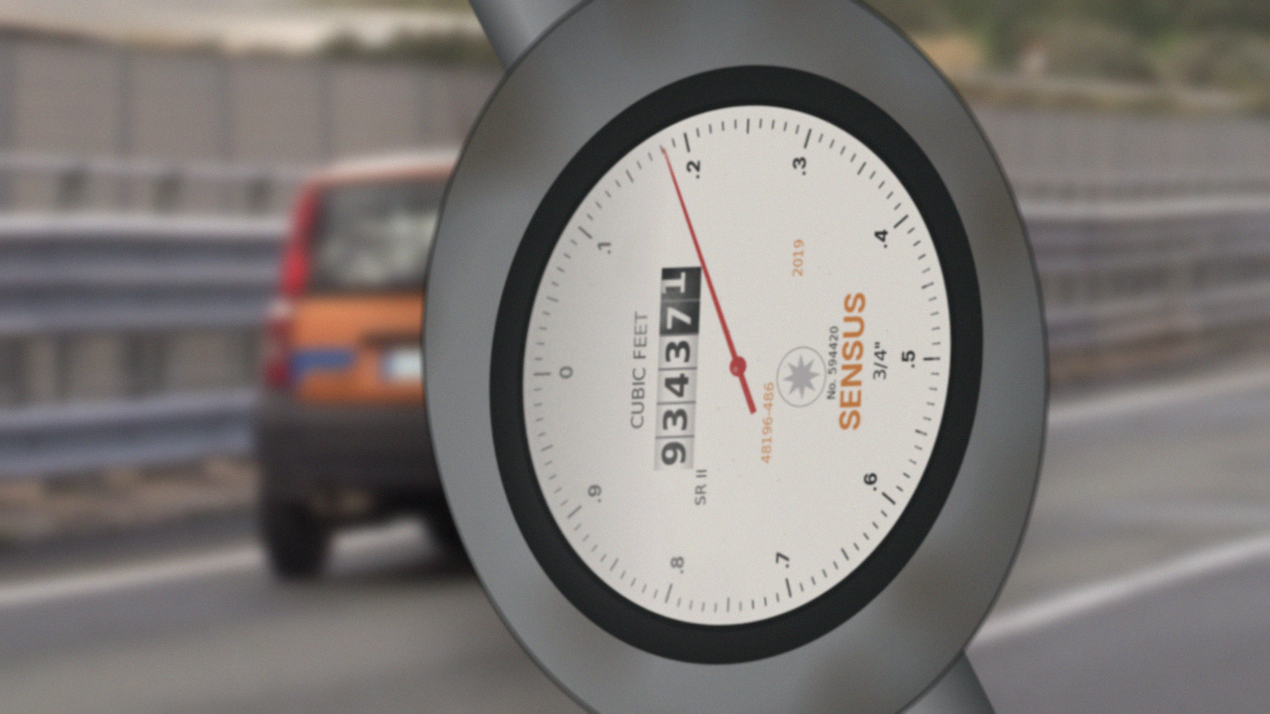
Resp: {"value": 934371.18, "unit": "ft³"}
